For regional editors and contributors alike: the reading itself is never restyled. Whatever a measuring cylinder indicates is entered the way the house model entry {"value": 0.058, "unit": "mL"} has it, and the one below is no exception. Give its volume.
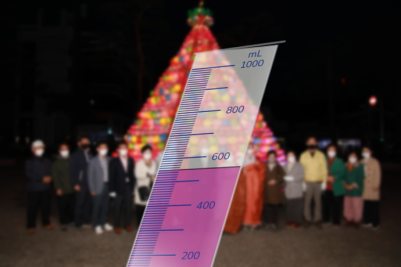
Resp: {"value": 550, "unit": "mL"}
